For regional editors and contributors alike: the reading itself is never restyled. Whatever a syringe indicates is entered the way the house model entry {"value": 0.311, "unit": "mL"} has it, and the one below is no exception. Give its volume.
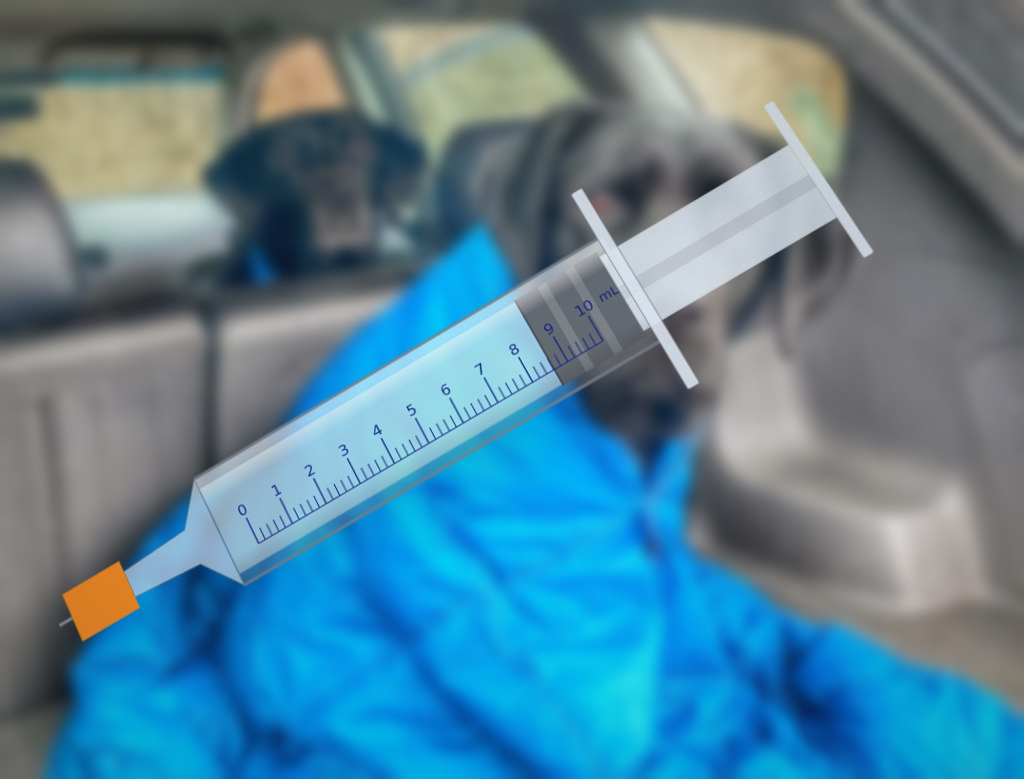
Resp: {"value": 8.6, "unit": "mL"}
